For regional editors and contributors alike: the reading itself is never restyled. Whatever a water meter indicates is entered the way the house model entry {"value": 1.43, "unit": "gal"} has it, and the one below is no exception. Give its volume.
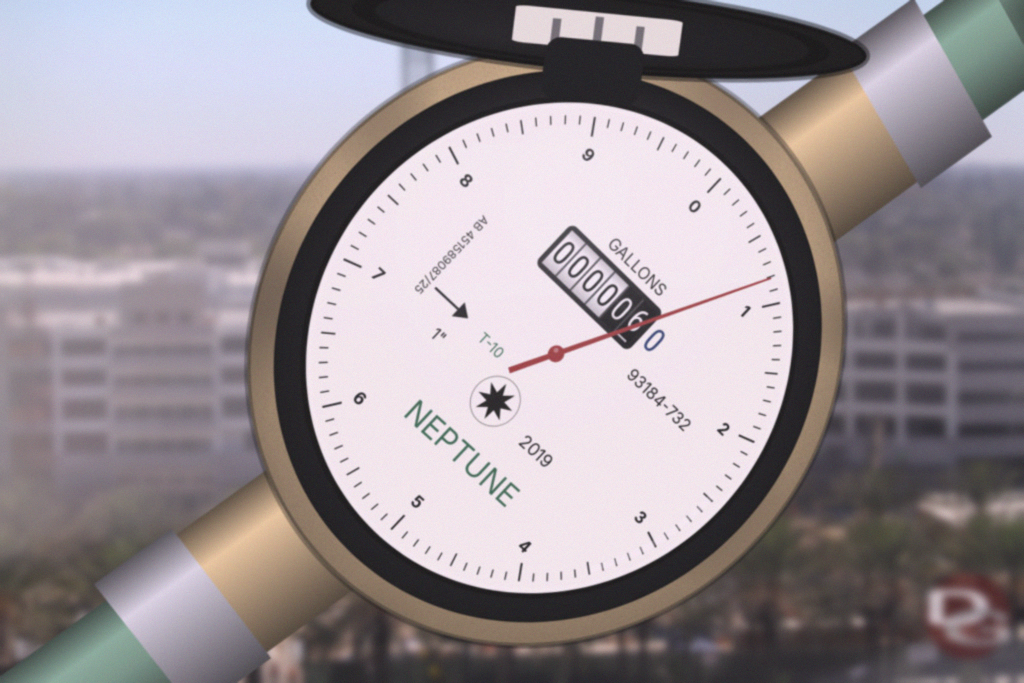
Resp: {"value": 60.8, "unit": "gal"}
